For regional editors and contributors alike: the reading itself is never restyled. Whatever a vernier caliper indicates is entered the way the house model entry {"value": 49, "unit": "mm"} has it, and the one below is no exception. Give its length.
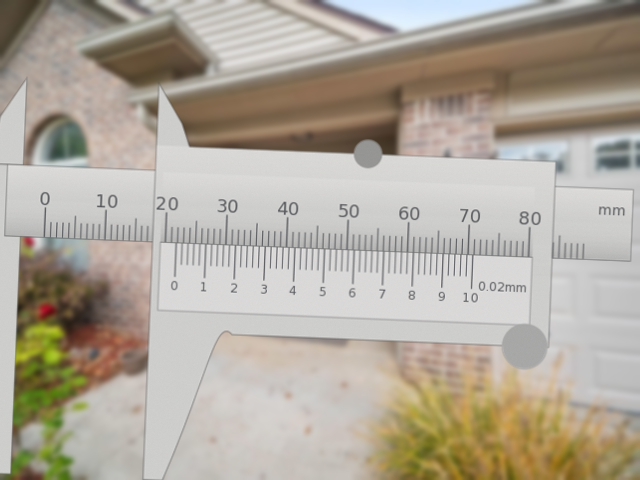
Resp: {"value": 21.8, "unit": "mm"}
